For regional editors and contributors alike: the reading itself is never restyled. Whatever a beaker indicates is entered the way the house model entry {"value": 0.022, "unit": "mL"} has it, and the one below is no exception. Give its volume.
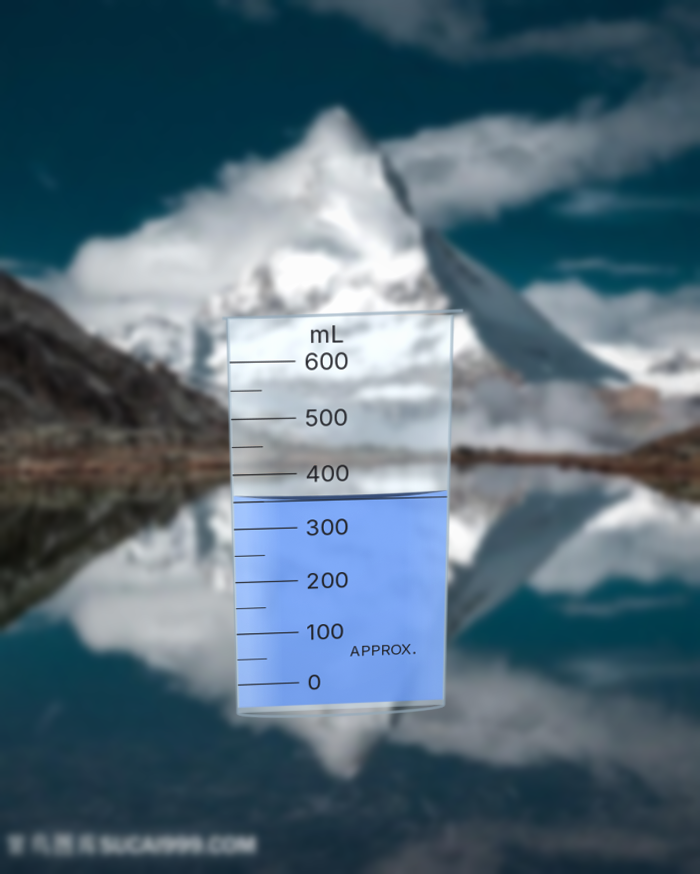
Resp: {"value": 350, "unit": "mL"}
